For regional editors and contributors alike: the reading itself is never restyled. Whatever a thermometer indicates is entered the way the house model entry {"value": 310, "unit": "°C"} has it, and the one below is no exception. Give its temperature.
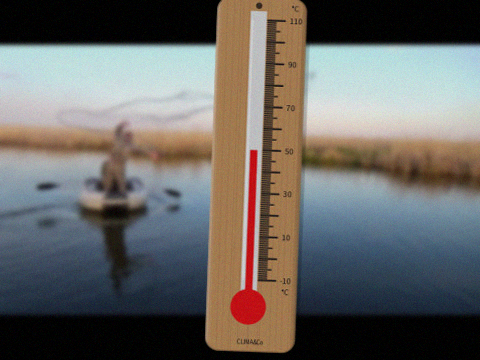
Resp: {"value": 50, "unit": "°C"}
